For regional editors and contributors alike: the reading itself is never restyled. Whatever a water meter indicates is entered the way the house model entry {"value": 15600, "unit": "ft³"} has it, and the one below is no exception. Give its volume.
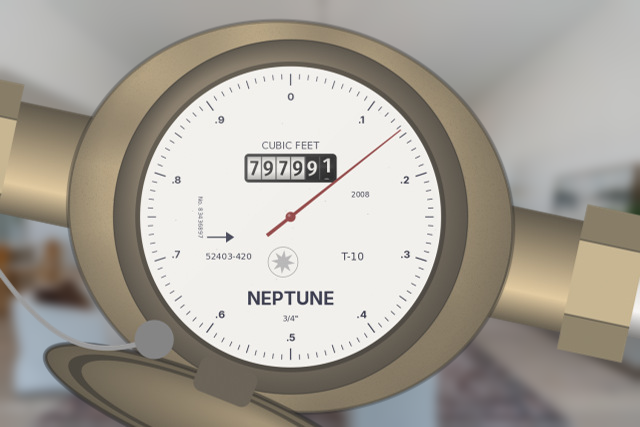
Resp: {"value": 797991.14, "unit": "ft³"}
